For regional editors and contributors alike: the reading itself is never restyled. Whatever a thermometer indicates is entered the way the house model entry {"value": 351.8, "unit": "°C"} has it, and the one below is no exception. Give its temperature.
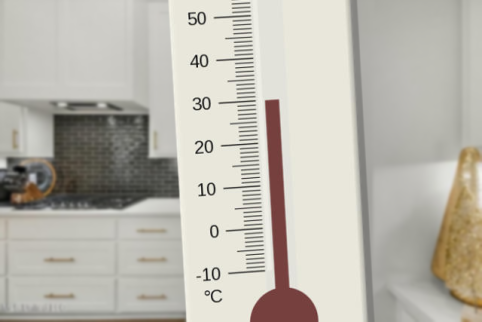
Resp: {"value": 30, "unit": "°C"}
